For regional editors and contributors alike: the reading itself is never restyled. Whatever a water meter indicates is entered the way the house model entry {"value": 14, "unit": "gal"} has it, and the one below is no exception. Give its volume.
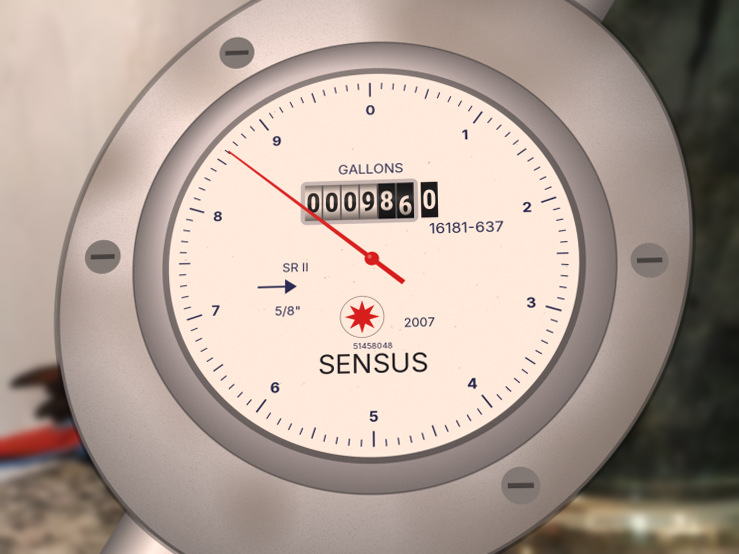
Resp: {"value": 9858.6, "unit": "gal"}
